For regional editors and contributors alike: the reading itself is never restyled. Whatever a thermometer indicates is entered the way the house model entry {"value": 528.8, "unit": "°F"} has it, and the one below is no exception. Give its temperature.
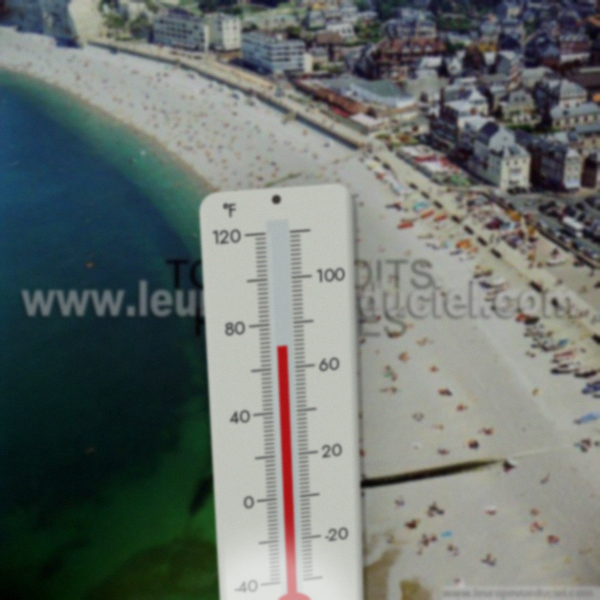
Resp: {"value": 70, "unit": "°F"}
